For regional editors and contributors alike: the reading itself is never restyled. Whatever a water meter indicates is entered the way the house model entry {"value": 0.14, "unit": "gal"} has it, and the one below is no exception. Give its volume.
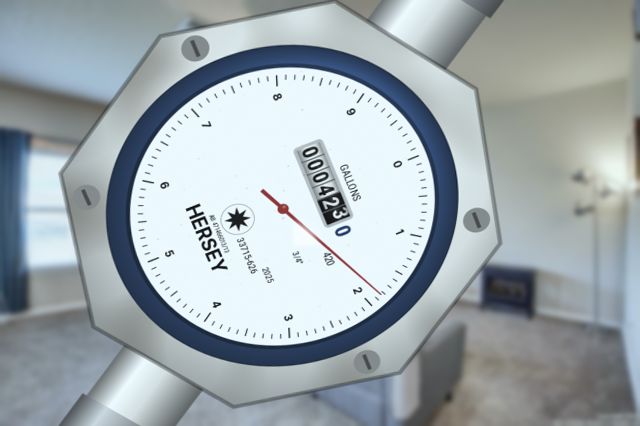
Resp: {"value": 4231.8, "unit": "gal"}
